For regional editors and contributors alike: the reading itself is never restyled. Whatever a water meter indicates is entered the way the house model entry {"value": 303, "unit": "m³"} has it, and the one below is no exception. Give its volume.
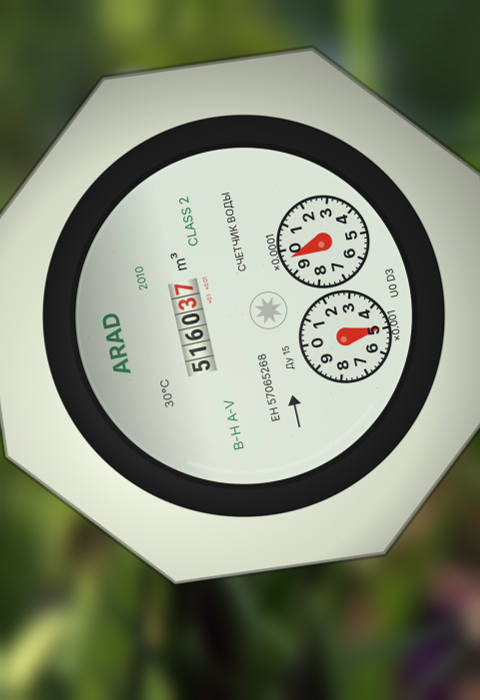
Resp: {"value": 5160.3749, "unit": "m³"}
